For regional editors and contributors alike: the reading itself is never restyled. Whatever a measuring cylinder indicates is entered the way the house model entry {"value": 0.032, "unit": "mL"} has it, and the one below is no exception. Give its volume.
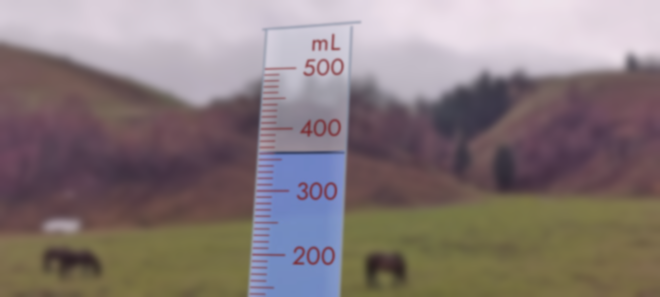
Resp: {"value": 360, "unit": "mL"}
